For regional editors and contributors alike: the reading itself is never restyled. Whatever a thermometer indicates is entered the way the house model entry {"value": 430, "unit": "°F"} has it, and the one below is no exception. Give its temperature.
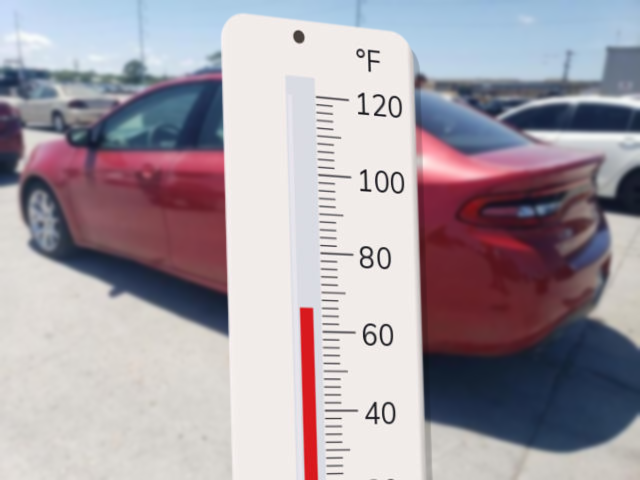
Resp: {"value": 66, "unit": "°F"}
